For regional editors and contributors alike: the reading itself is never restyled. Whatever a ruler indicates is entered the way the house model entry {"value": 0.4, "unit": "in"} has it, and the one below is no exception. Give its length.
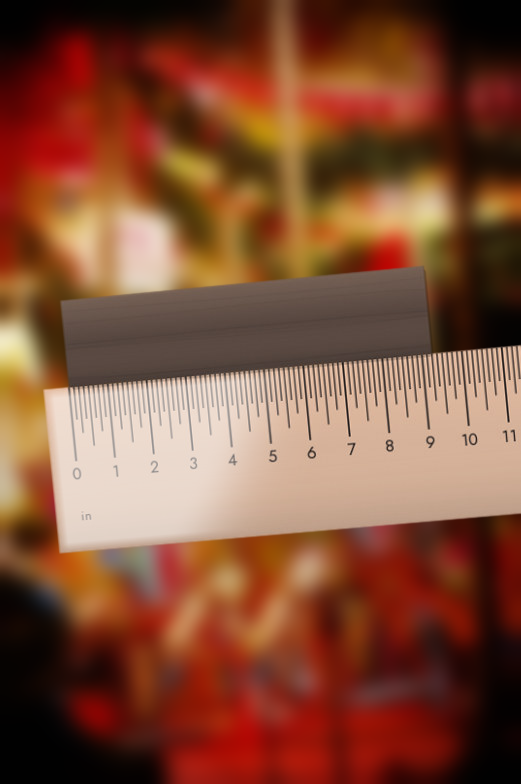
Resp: {"value": 9.25, "unit": "in"}
